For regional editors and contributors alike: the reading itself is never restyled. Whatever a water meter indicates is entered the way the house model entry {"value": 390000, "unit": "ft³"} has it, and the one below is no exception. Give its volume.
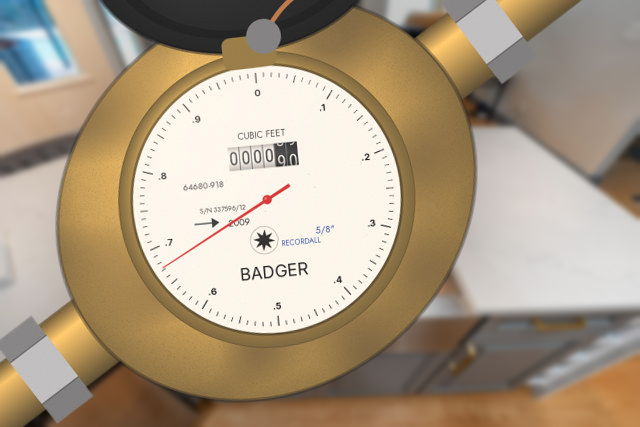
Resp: {"value": 89.67, "unit": "ft³"}
